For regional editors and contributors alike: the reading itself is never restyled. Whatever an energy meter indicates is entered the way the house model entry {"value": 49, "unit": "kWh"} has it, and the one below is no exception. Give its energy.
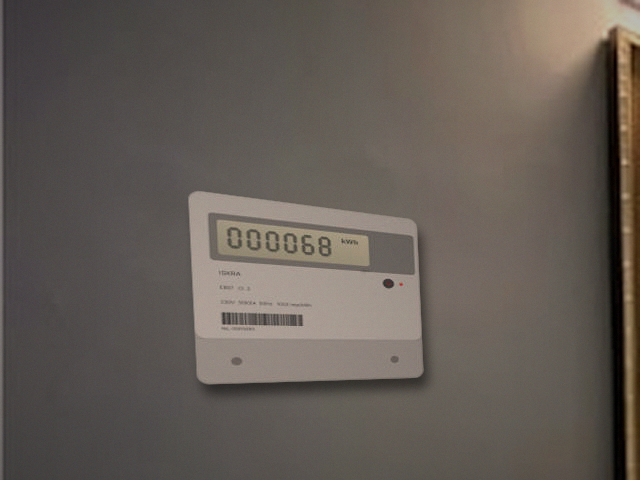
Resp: {"value": 68, "unit": "kWh"}
